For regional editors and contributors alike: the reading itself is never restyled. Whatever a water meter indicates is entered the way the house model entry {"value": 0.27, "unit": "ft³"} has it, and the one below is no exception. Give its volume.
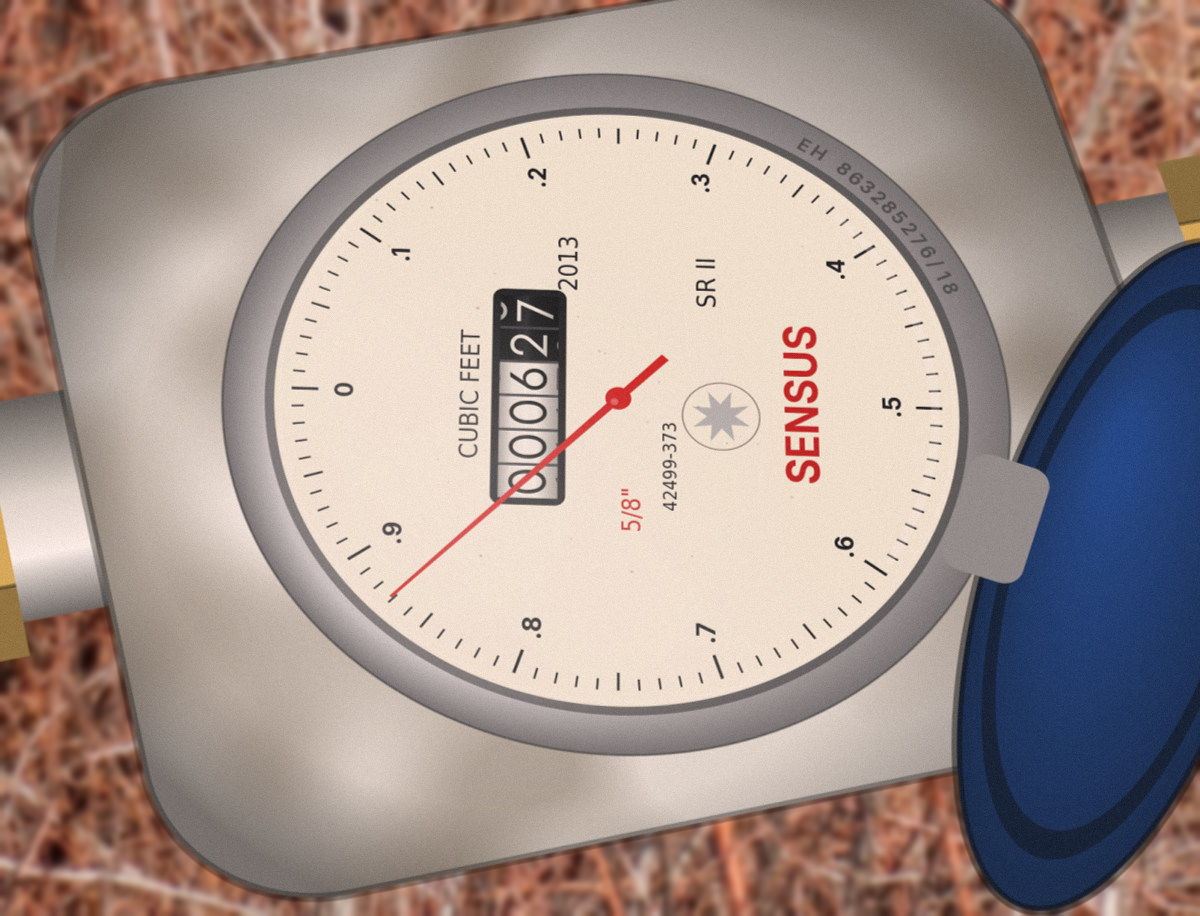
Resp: {"value": 626.87, "unit": "ft³"}
